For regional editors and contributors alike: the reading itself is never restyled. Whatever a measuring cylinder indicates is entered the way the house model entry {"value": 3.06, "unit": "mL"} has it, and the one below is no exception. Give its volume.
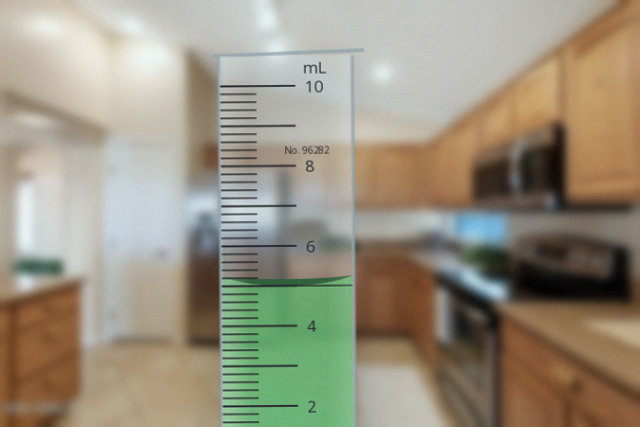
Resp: {"value": 5, "unit": "mL"}
